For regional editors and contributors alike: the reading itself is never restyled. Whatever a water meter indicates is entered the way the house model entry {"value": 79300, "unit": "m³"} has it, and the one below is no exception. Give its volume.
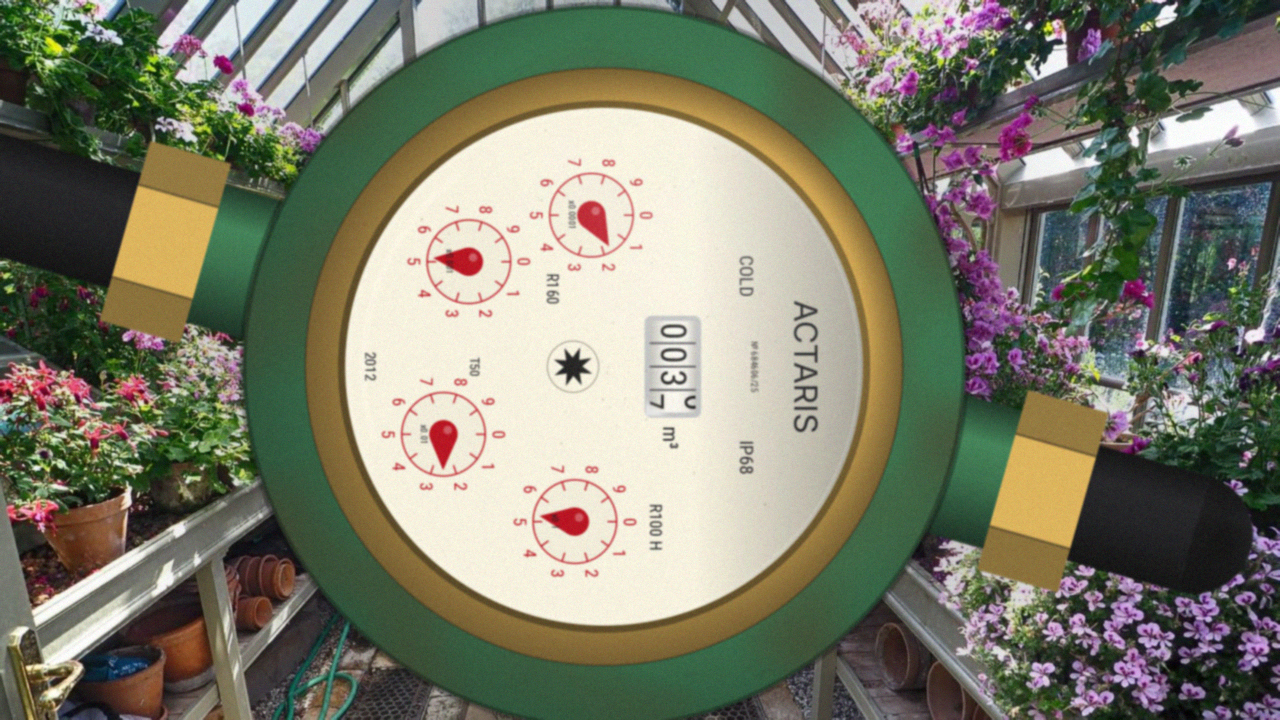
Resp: {"value": 36.5251, "unit": "m³"}
